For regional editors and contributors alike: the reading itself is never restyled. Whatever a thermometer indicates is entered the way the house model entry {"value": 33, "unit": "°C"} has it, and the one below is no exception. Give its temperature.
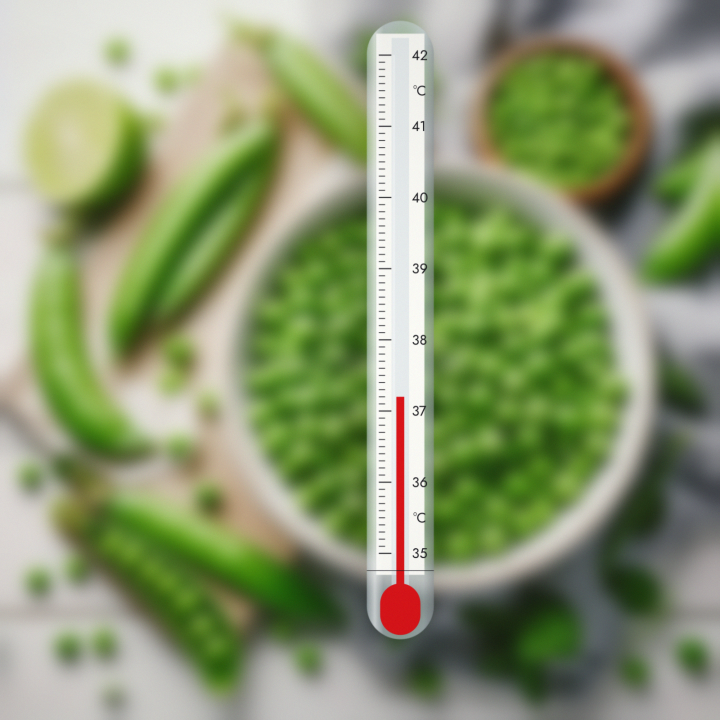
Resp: {"value": 37.2, "unit": "°C"}
